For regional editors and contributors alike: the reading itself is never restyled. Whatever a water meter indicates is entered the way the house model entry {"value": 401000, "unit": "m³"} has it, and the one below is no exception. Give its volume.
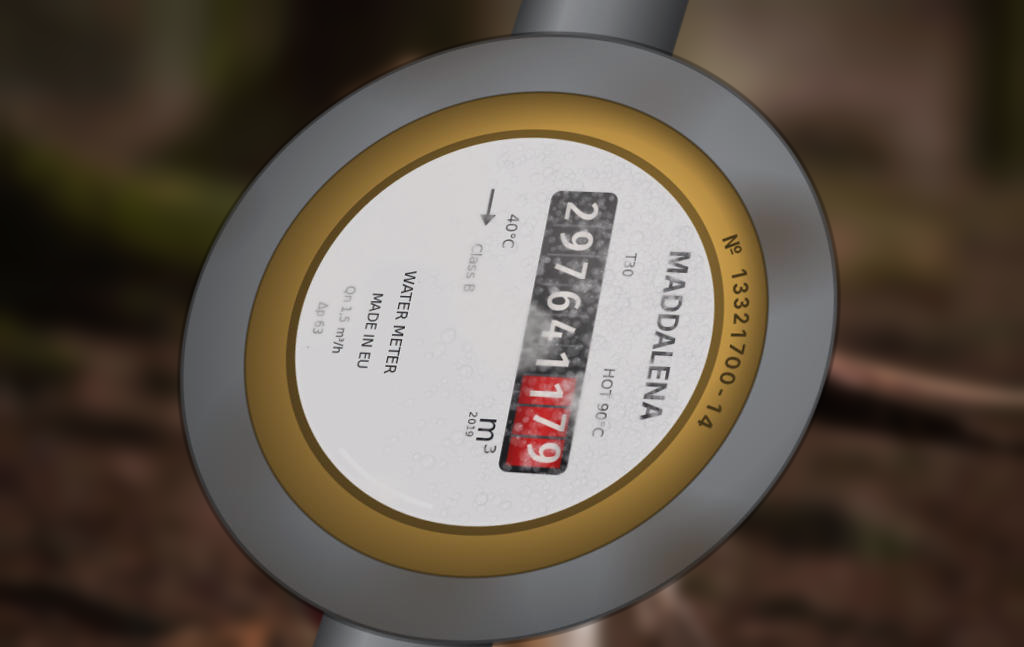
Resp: {"value": 297641.179, "unit": "m³"}
